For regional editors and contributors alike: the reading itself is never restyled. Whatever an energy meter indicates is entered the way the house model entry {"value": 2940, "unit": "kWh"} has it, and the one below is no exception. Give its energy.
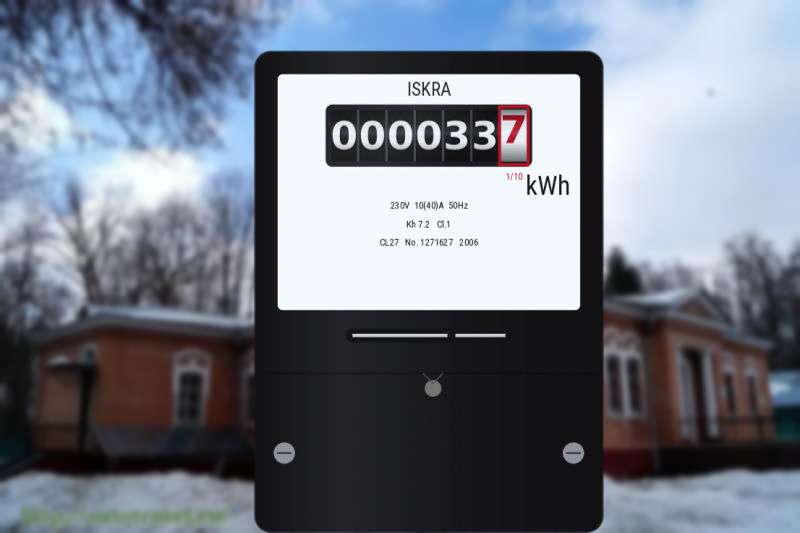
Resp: {"value": 33.7, "unit": "kWh"}
